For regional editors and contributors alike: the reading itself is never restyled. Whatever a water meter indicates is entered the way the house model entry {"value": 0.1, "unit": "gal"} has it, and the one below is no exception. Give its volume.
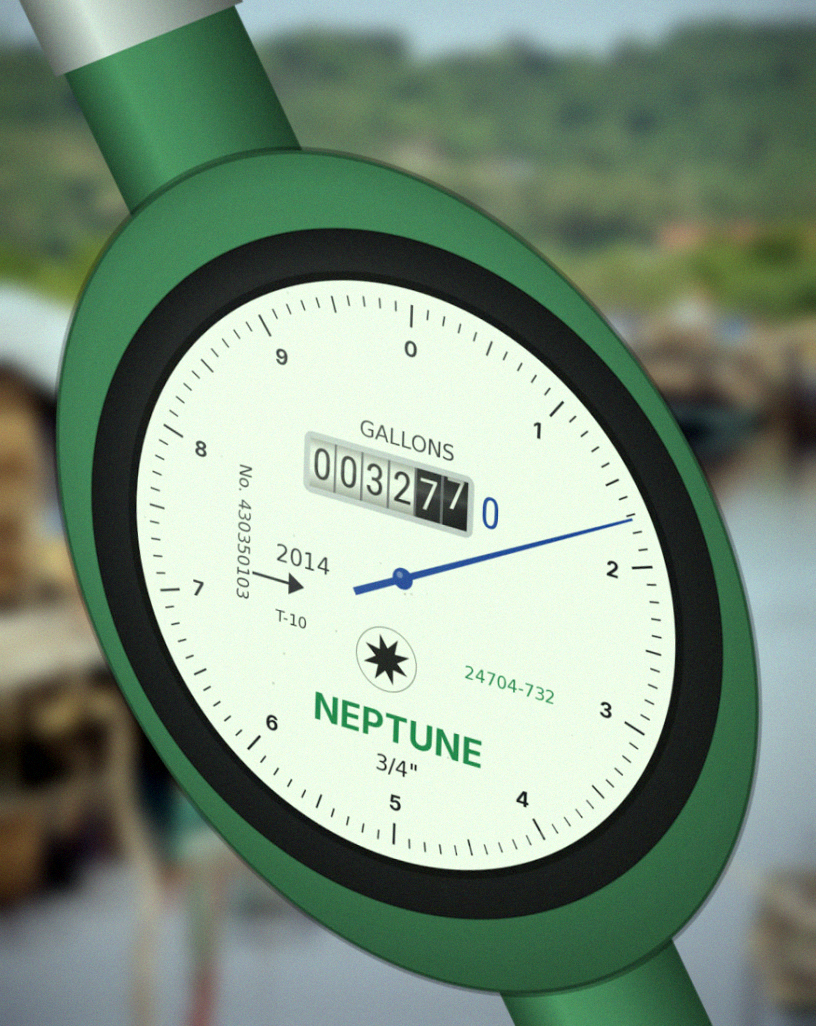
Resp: {"value": 32771.7, "unit": "gal"}
